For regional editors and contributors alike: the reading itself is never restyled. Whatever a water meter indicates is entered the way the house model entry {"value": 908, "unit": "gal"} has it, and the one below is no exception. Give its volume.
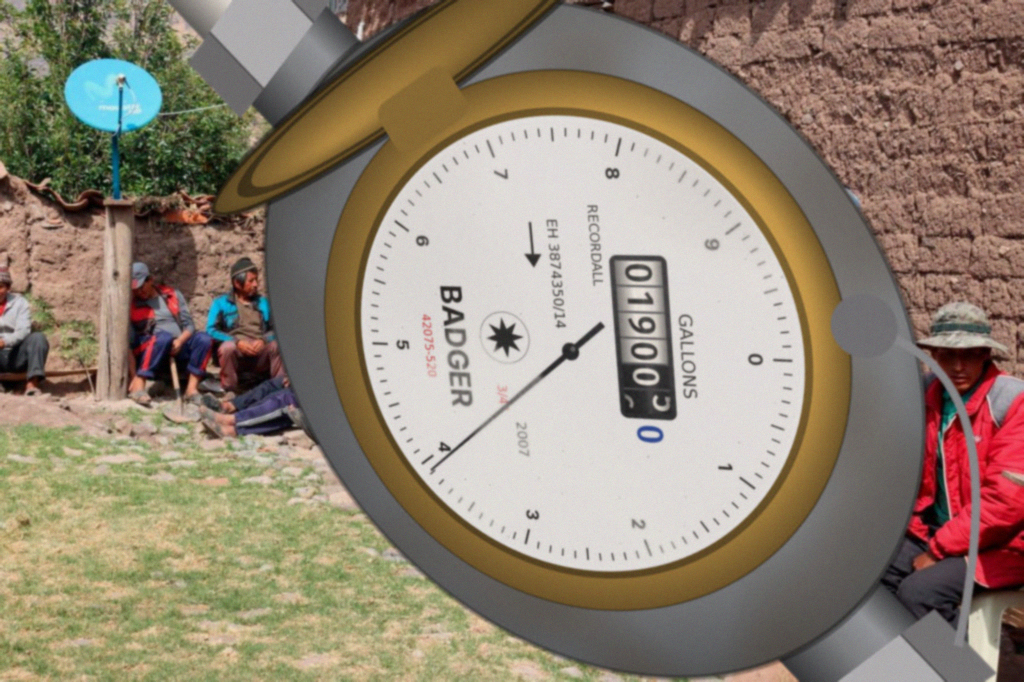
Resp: {"value": 190053.9, "unit": "gal"}
